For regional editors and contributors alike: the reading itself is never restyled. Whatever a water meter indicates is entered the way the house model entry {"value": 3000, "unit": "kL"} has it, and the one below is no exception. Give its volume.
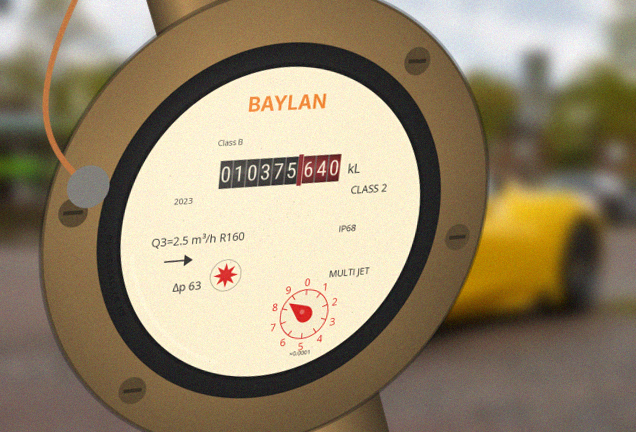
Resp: {"value": 10375.6408, "unit": "kL"}
